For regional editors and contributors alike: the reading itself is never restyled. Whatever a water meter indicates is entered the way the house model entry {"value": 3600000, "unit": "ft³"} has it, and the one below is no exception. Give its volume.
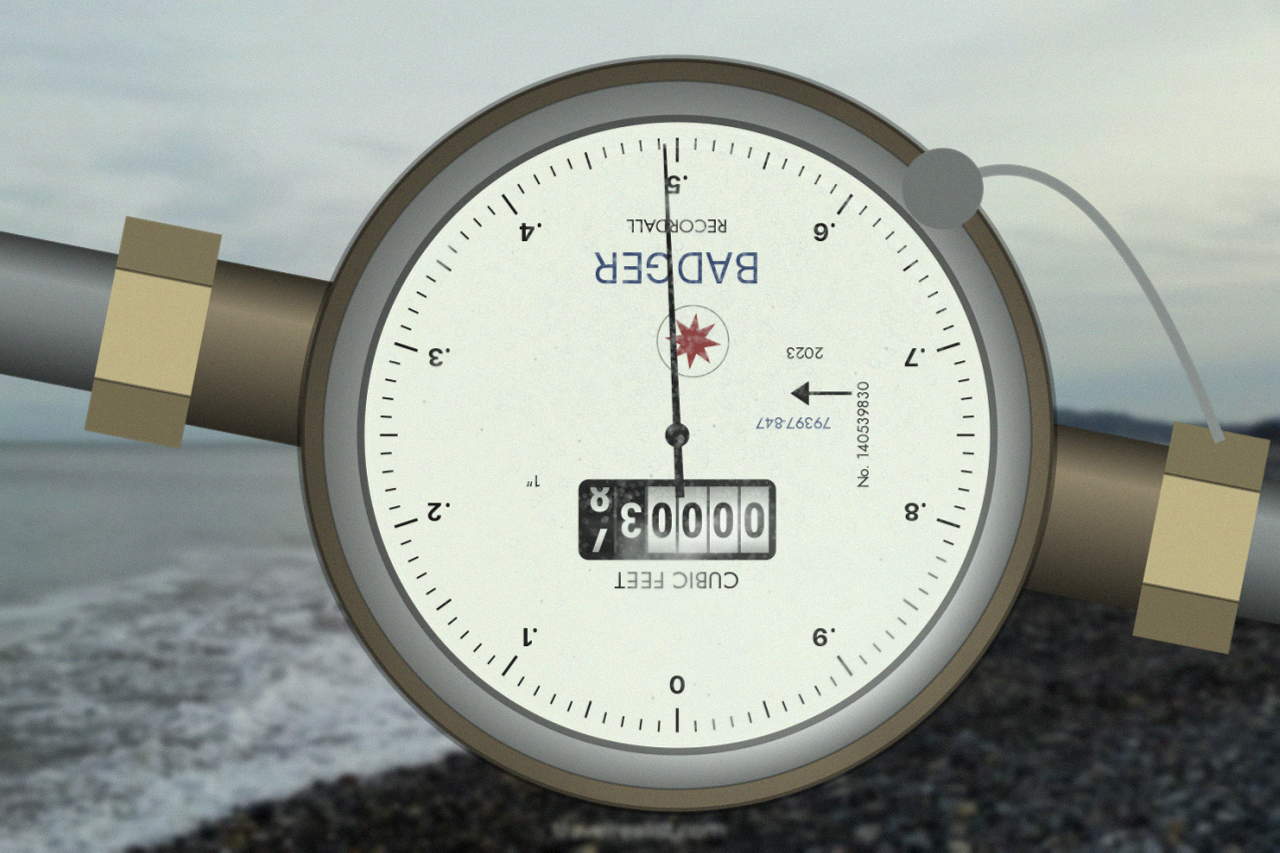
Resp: {"value": 37.49, "unit": "ft³"}
